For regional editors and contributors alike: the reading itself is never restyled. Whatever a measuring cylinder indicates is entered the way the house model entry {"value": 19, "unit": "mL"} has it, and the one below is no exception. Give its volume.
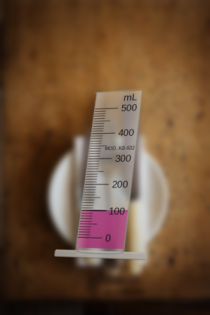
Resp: {"value": 100, "unit": "mL"}
